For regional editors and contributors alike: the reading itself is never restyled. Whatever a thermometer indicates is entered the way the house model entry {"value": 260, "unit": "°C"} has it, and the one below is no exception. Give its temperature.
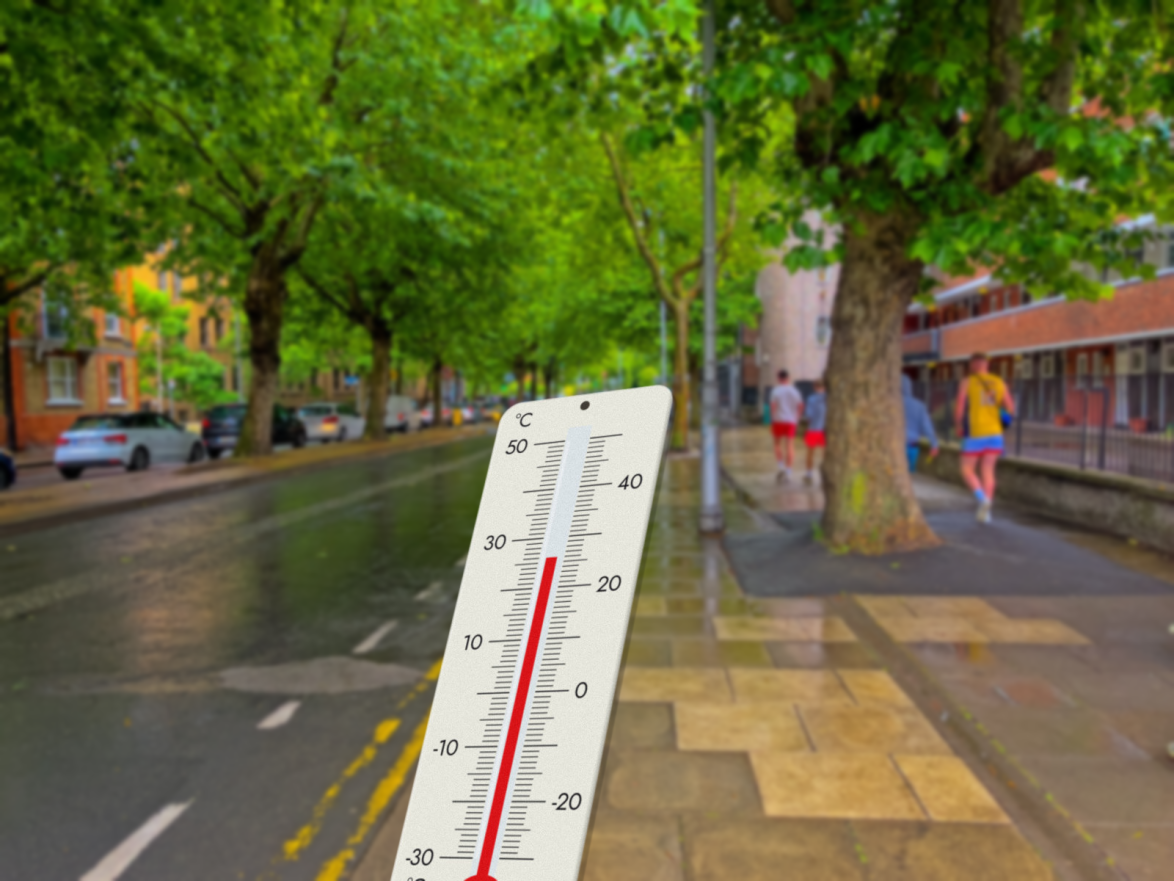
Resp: {"value": 26, "unit": "°C"}
